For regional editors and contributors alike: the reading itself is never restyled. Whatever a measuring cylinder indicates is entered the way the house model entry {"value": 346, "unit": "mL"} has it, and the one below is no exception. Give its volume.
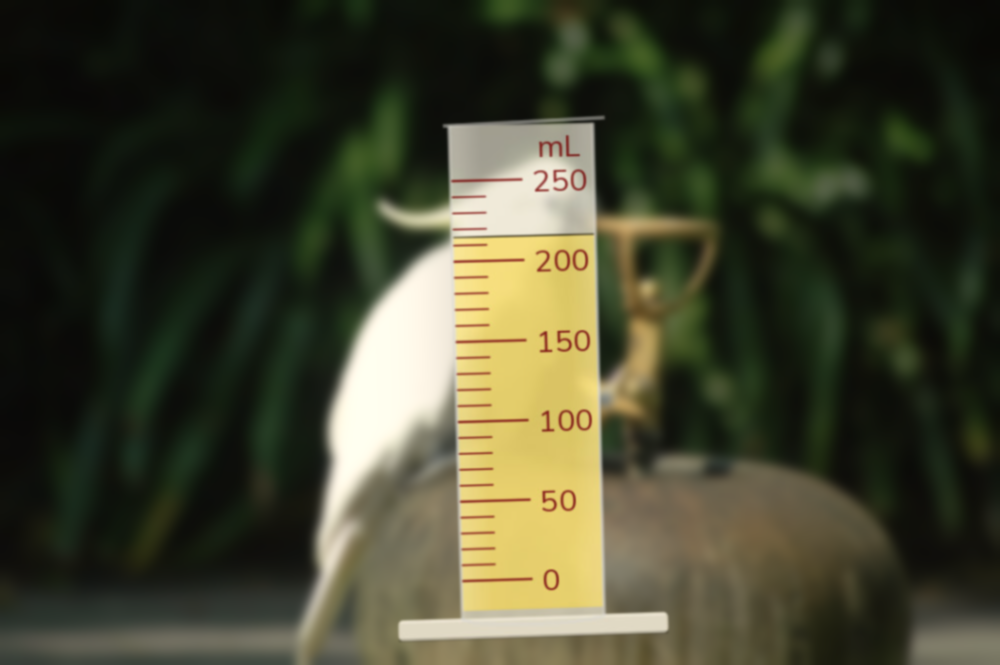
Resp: {"value": 215, "unit": "mL"}
